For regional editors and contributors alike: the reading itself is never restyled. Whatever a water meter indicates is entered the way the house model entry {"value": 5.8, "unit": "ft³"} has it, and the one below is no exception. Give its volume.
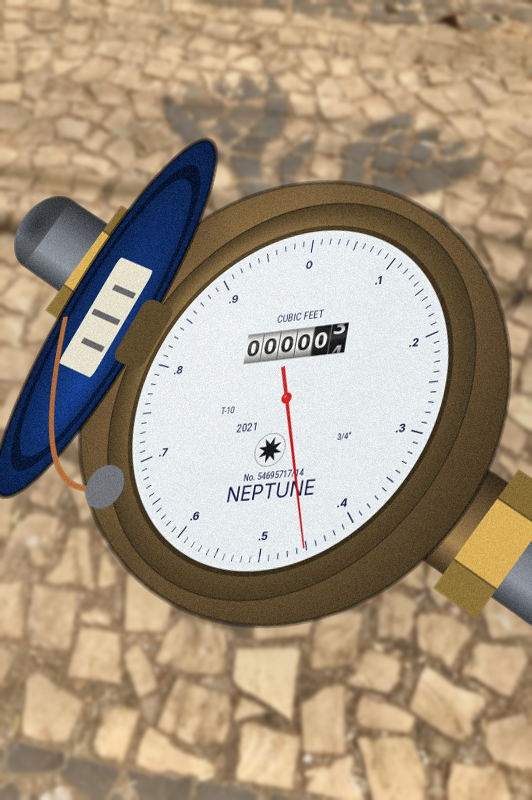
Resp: {"value": 3.45, "unit": "ft³"}
